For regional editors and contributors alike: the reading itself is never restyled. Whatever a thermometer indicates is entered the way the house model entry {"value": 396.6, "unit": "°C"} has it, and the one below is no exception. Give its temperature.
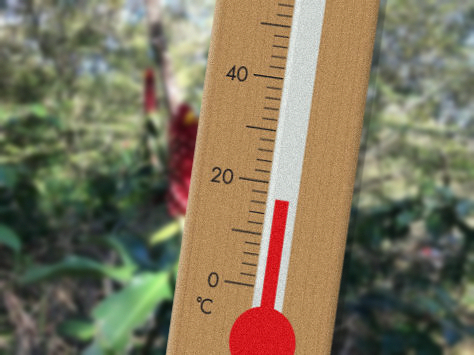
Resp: {"value": 17, "unit": "°C"}
